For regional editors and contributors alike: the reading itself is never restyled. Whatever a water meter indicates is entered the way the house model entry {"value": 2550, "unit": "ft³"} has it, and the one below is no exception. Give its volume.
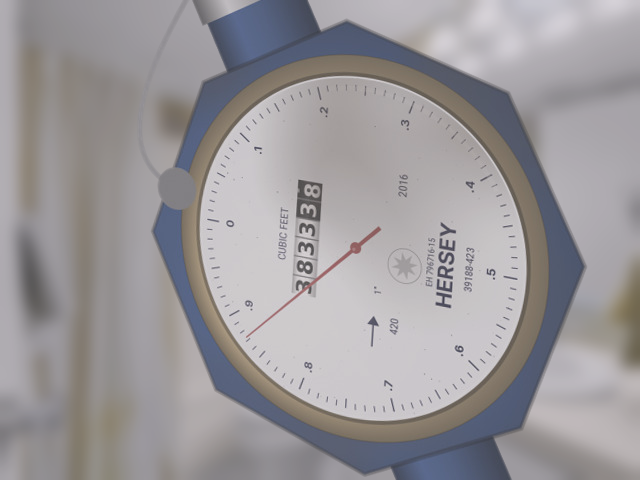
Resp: {"value": 383337.87, "unit": "ft³"}
